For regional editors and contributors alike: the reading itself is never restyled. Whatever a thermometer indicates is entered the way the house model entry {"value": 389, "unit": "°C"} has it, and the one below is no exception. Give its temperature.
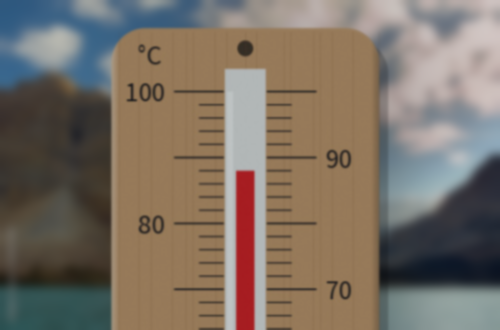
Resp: {"value": 88, "unit": "°C"}
